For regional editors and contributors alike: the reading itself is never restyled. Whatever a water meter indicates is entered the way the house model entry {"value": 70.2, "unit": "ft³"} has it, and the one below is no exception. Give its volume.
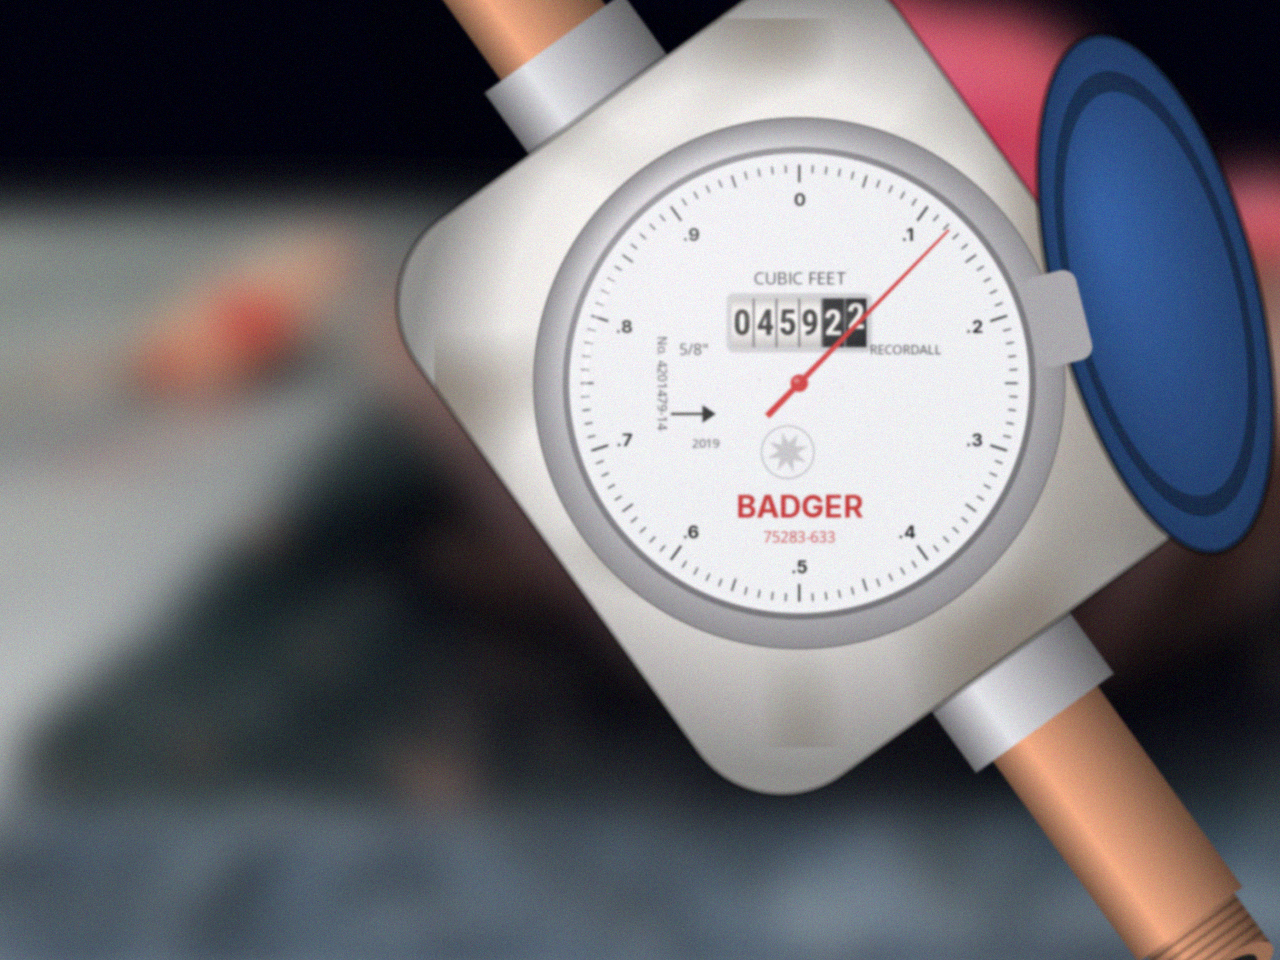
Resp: {"value": 45922.12, "unit": "ft³"}
